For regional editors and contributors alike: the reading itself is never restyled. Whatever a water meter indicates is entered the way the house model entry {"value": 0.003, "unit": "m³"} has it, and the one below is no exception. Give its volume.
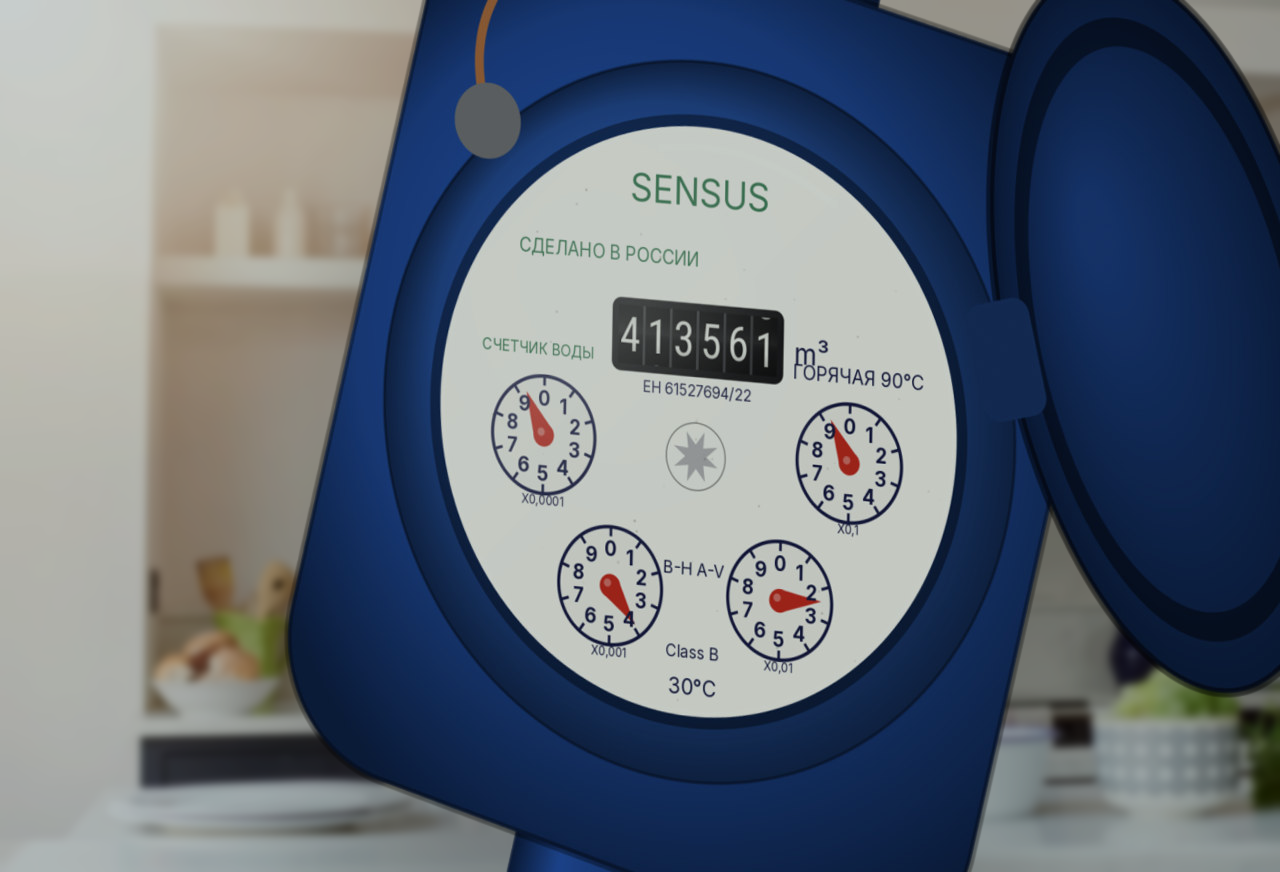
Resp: {"value": 413560.9239, "unit": "m³"}
